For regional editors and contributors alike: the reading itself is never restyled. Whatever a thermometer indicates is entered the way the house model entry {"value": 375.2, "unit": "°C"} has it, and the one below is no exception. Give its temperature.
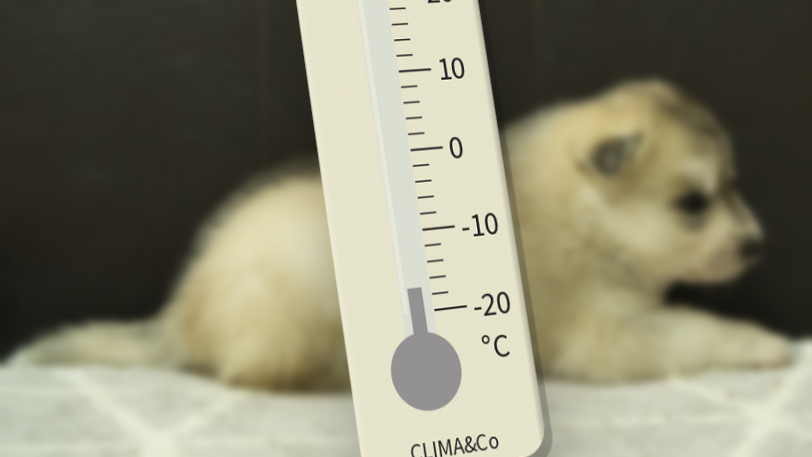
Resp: {"value": -17, "unit": "°C"}
